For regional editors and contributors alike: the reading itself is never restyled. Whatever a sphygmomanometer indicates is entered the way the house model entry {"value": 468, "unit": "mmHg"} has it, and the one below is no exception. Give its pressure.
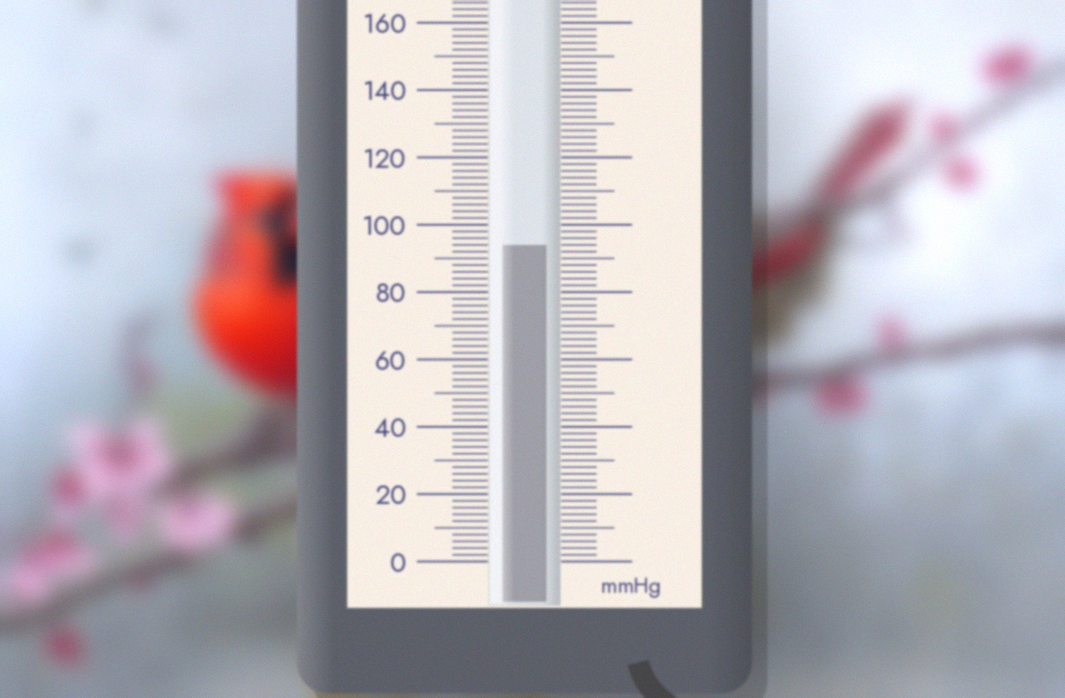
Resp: {"value": 94, "unit": "mmHg"}
